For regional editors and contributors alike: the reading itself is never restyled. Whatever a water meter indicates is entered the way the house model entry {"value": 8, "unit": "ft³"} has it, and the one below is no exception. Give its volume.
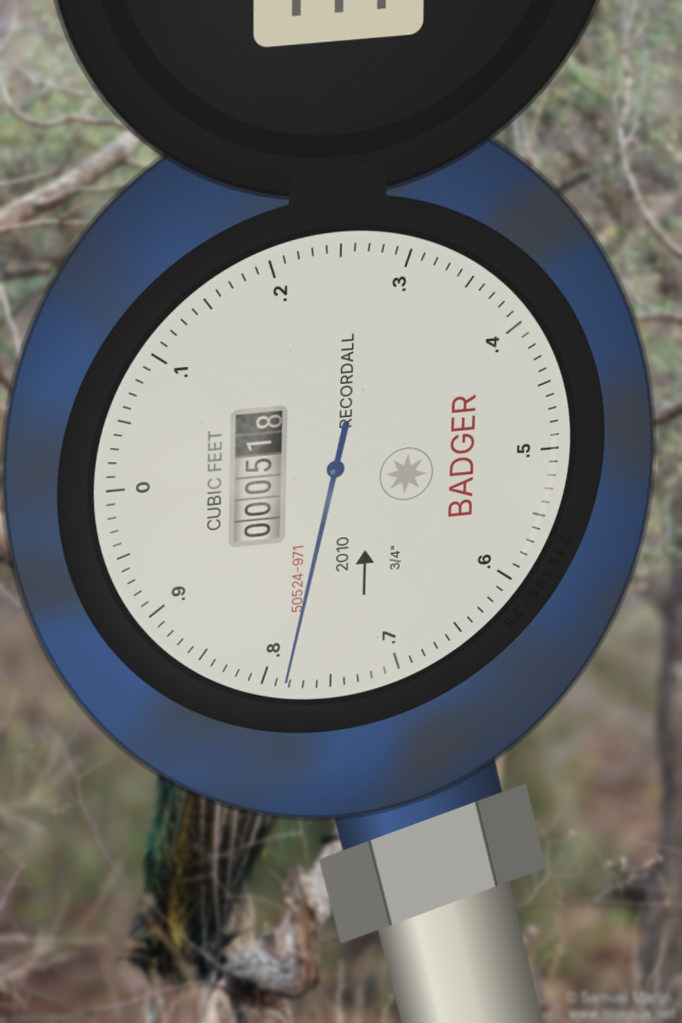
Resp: {"value": 517.78, "unit": "ft³"}
